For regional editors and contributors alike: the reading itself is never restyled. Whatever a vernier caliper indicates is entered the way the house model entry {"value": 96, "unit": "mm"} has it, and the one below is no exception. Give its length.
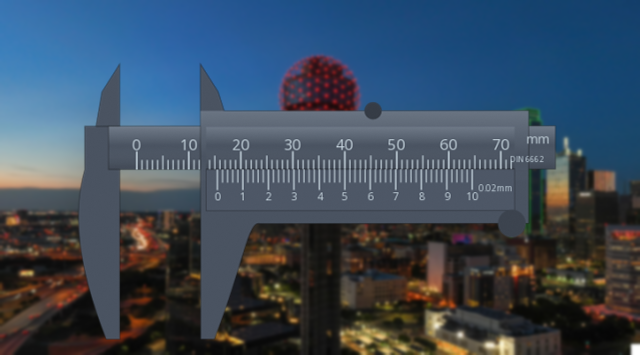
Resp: {"value": 15.5, "unit": "mm"}
